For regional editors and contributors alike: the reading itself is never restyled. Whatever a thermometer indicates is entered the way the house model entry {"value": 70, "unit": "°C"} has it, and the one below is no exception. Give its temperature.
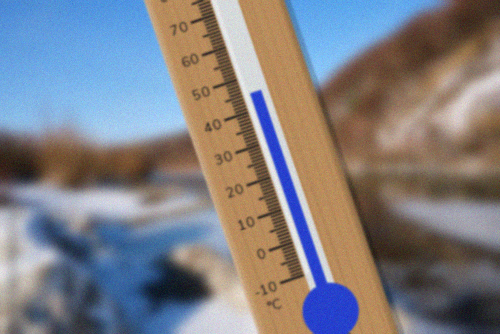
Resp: {"value": 45, "unit": "°C"}
